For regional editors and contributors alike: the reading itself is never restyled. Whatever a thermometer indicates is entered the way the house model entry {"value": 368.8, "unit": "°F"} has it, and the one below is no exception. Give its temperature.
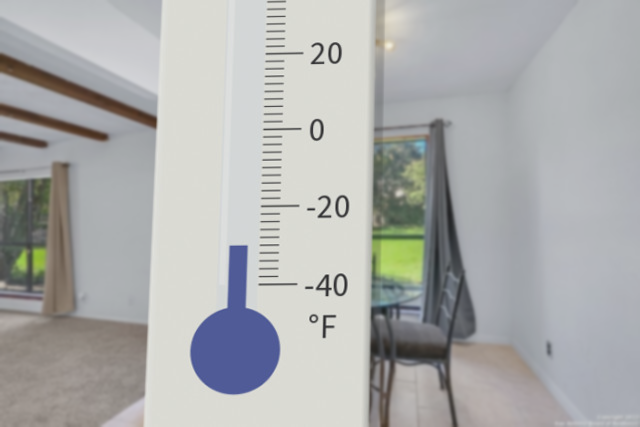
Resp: {"value": -30, "unit": "°F"}
